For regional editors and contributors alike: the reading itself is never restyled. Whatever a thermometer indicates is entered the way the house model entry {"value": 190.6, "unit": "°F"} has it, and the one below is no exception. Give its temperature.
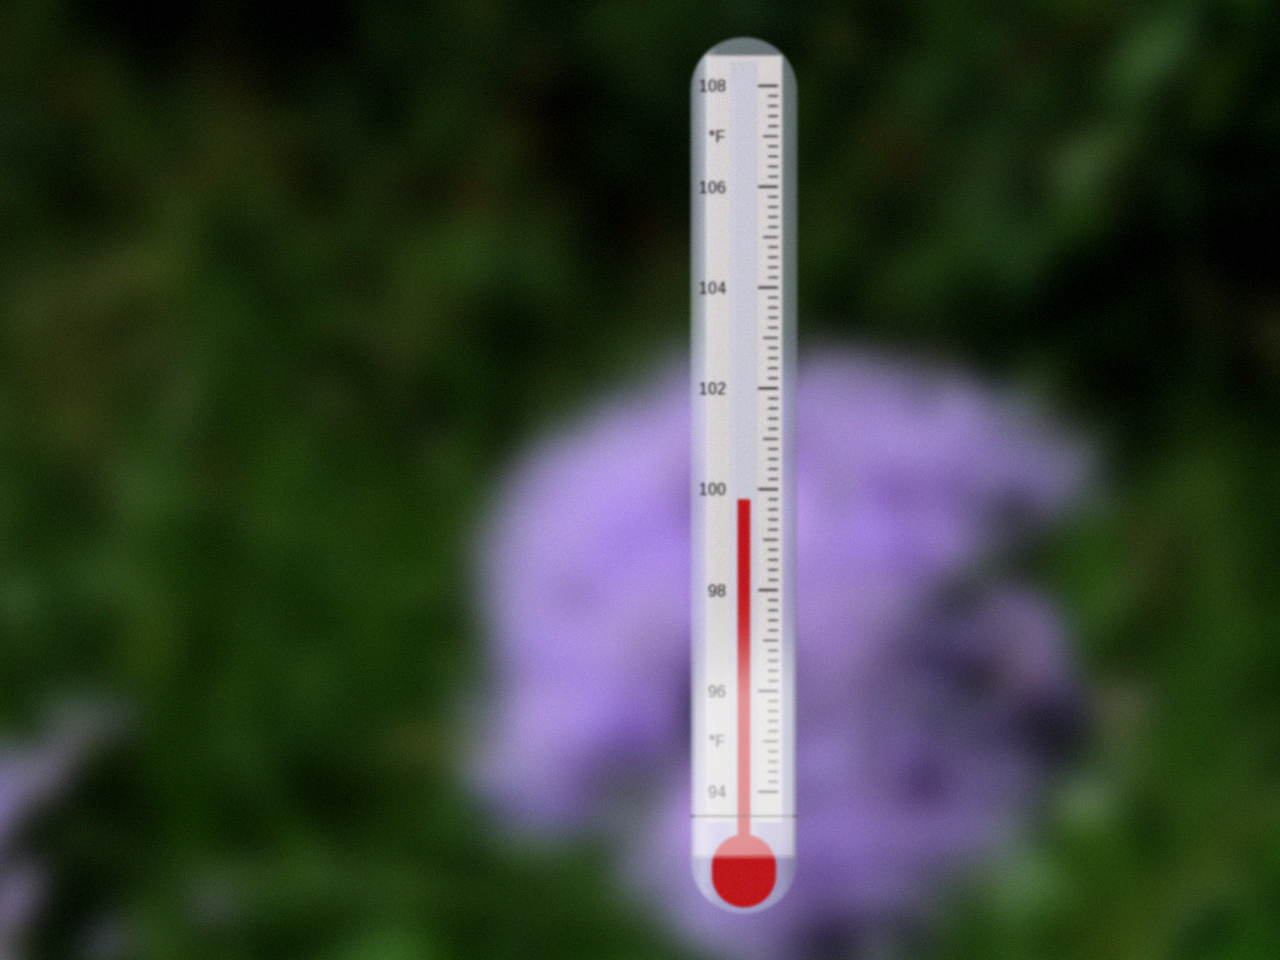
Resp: {"value": 99.8, "unit": "°F"}
